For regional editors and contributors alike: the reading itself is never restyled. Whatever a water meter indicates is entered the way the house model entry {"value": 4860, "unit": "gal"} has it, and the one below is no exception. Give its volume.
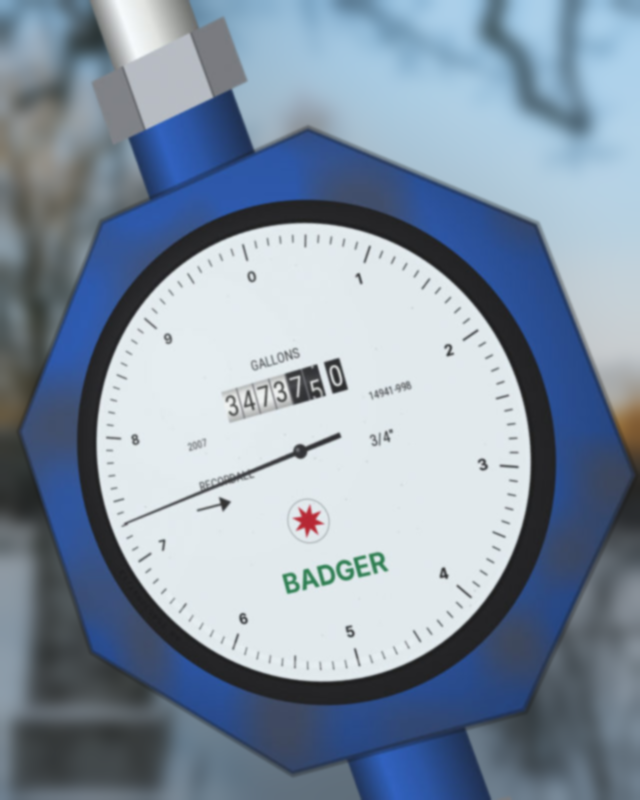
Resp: {"value": 3473747.3, "unit": "gal"}
